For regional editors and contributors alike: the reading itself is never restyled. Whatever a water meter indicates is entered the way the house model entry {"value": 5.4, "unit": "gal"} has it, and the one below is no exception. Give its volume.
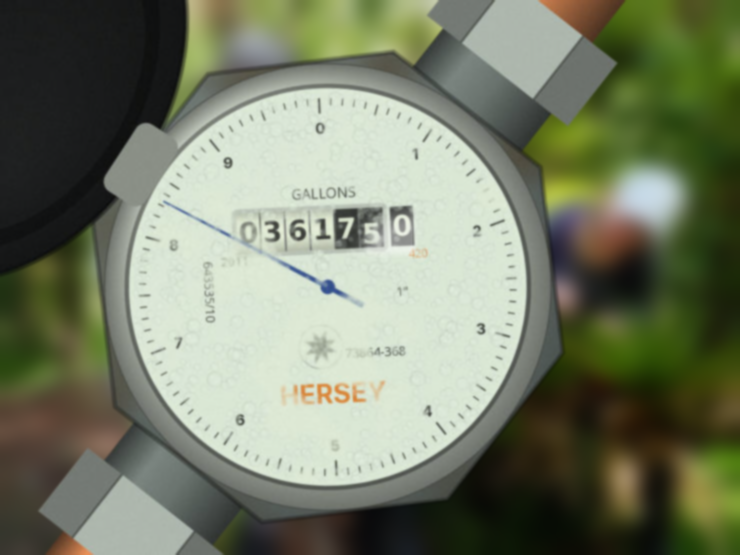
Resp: {"value": 361748.3, "unit": "gal"}
